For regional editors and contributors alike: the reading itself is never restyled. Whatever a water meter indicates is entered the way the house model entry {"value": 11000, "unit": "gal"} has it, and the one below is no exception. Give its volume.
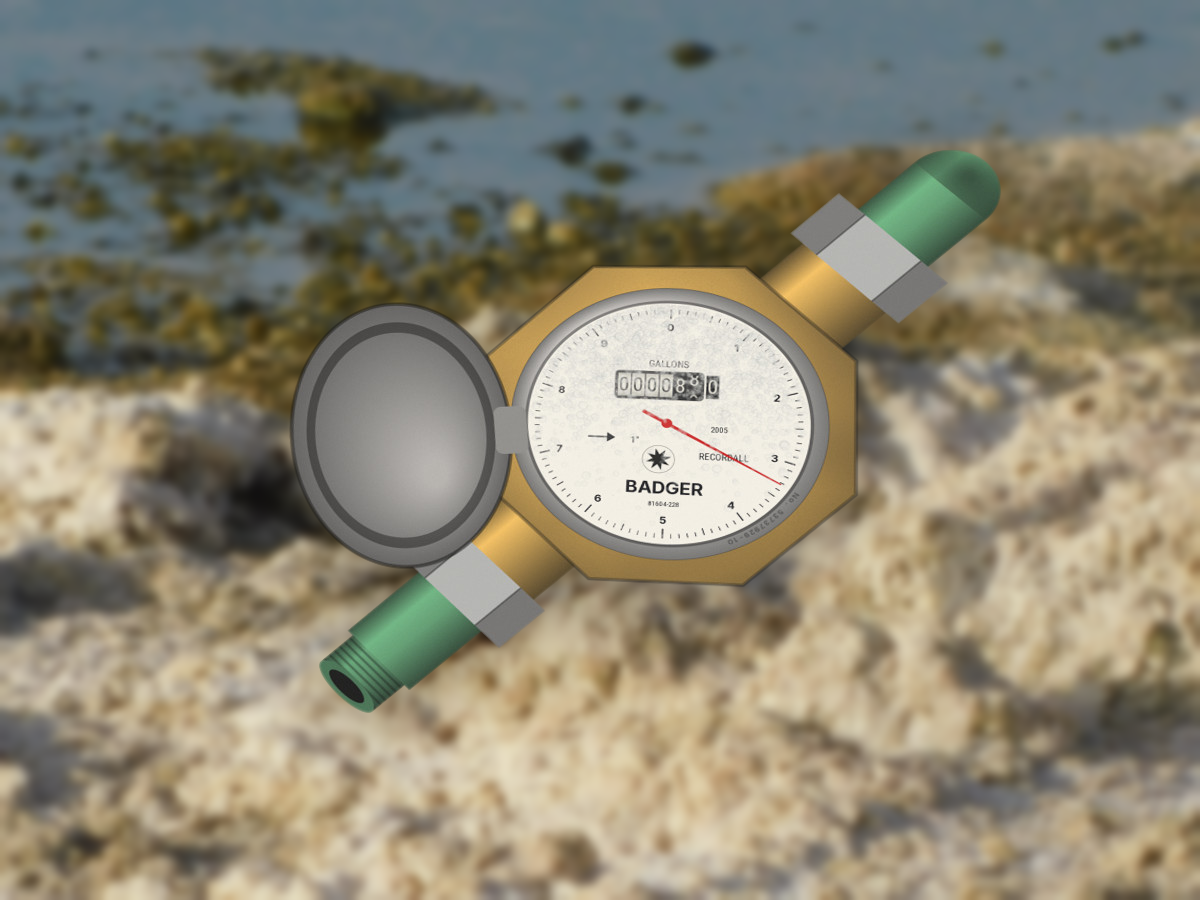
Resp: {"value": 883.3, "unit": "gal"}
